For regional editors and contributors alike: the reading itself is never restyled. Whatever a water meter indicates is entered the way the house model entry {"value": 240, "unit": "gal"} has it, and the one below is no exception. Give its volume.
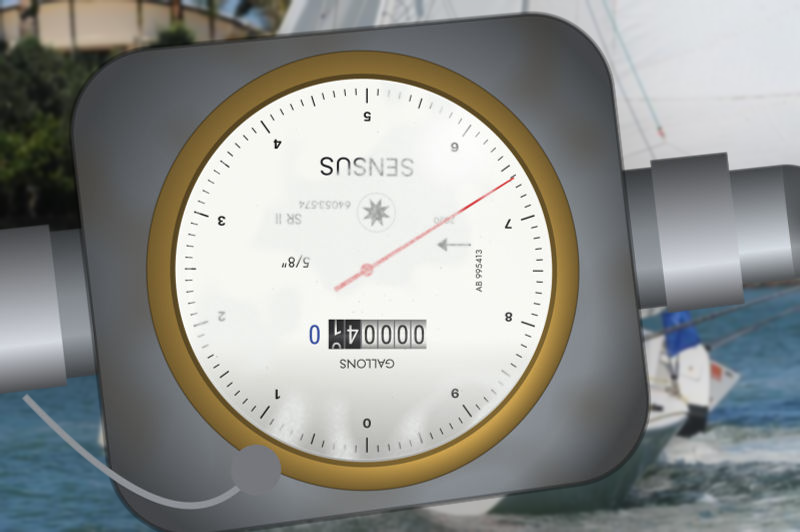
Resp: {"value": 406.6, "unit": "gal"}
